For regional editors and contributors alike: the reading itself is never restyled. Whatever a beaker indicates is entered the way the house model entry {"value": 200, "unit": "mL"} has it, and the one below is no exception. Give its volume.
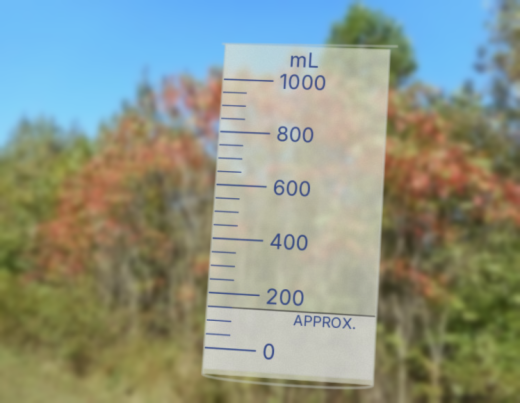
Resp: {"value": 150, "unit": "mL"}
